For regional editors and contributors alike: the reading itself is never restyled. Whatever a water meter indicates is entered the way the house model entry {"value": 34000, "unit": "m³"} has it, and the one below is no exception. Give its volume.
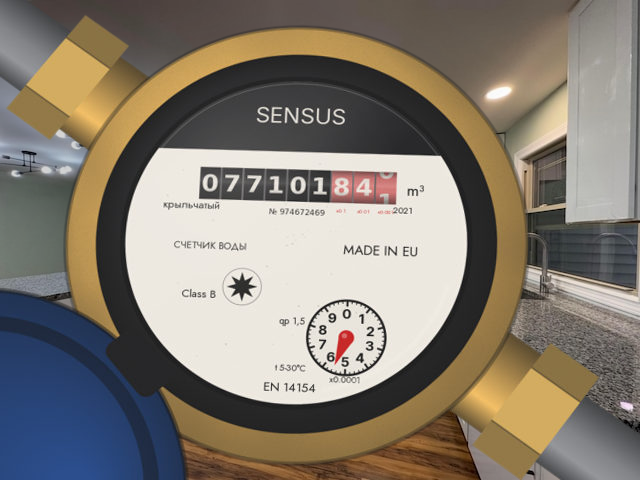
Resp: {"value": 77101.8405, "unit": "m³"}
